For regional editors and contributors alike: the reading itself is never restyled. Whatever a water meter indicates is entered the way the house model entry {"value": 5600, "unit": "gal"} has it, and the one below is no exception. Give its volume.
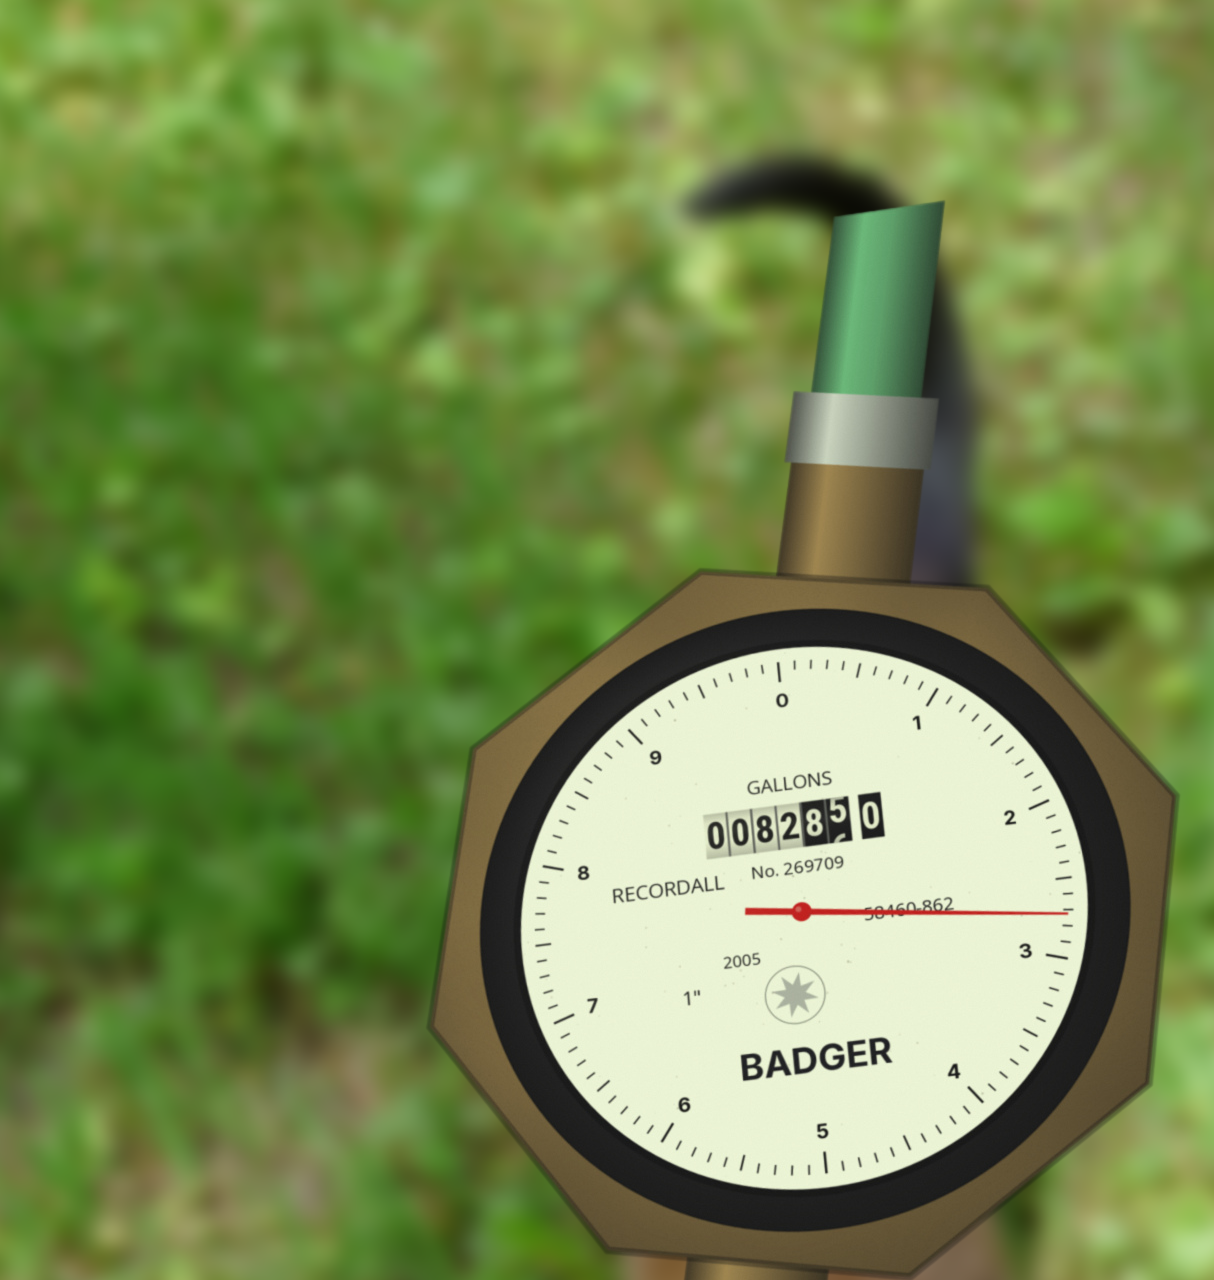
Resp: {"value": 82852.7, "unit": "gal"}
